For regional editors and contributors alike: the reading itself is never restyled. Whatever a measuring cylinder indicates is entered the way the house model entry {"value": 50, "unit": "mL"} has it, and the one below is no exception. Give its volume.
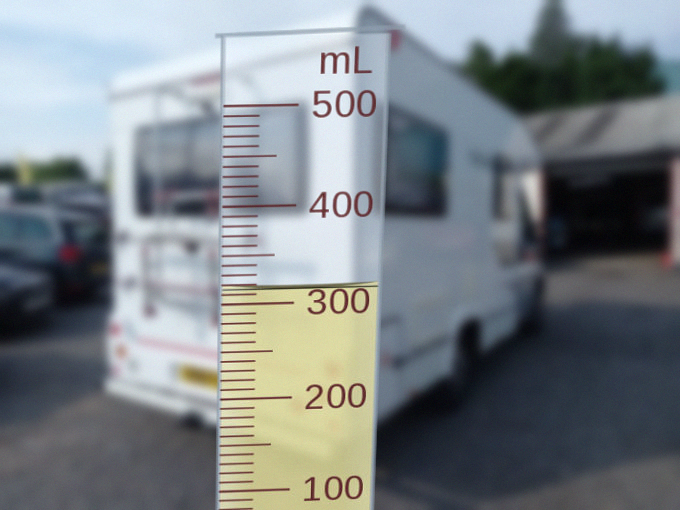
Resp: {"value": 315, "unit": "mL"}
